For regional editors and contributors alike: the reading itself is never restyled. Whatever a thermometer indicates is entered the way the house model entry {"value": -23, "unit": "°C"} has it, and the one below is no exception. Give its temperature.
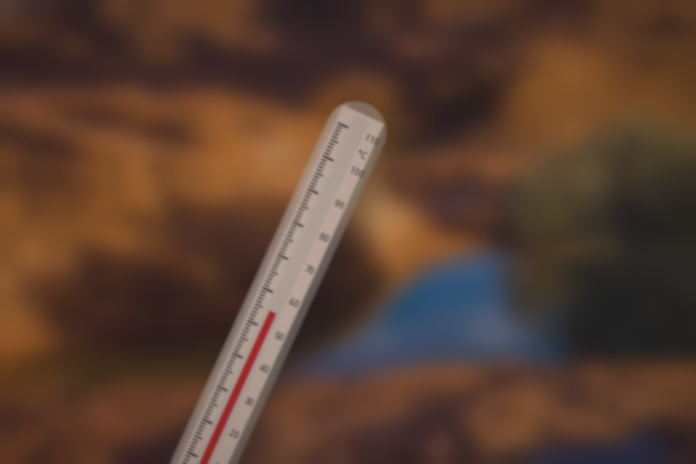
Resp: {"value": 55, "unit": "°C"}
